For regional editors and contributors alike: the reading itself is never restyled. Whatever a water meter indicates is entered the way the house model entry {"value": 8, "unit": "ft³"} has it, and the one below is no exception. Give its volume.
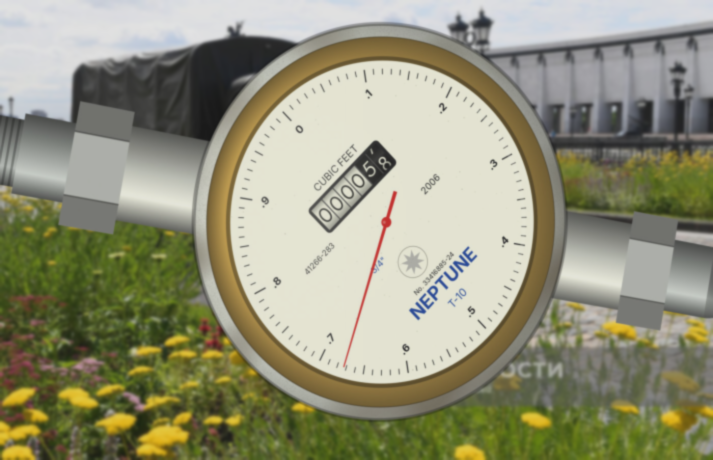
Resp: {"value": 57.67, "unit": "ft³"}
